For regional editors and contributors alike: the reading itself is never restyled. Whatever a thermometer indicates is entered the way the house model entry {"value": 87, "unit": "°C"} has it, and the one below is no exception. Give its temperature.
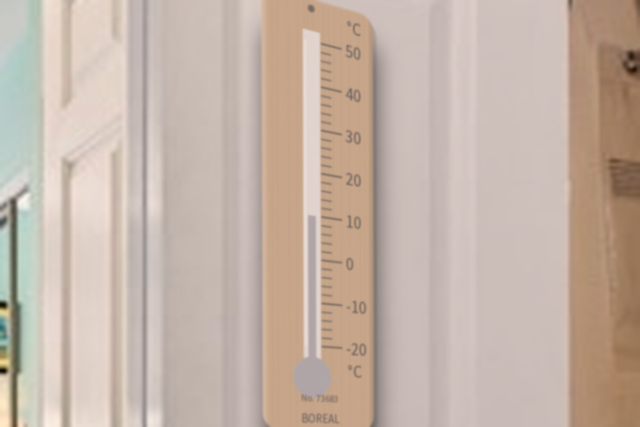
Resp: {"value": 10, "unit": "°C"}
